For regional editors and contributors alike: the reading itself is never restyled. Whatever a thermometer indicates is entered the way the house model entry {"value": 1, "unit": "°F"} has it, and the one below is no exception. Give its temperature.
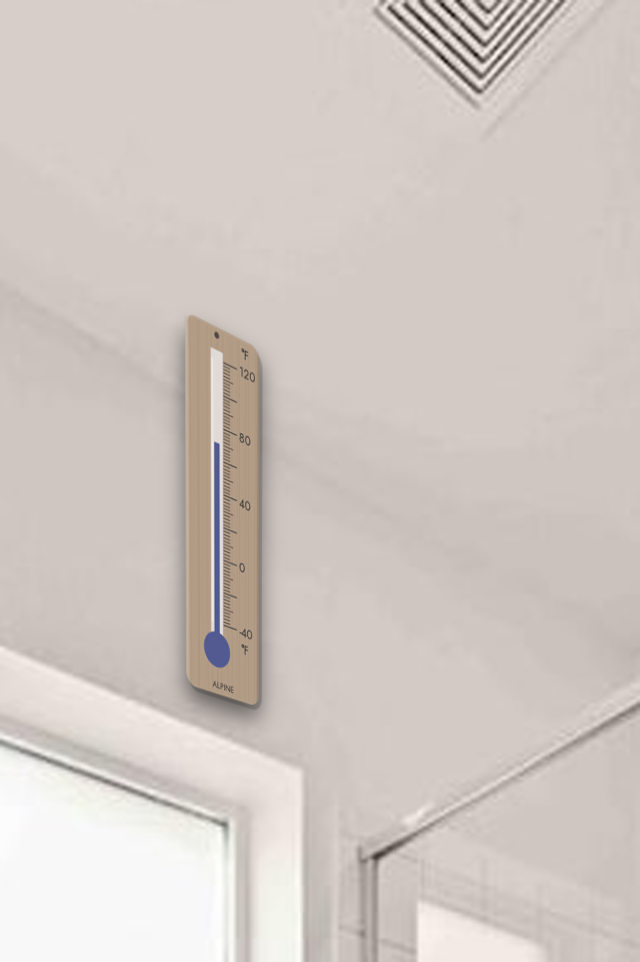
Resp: {"value": 70, "unit": "°F"}
